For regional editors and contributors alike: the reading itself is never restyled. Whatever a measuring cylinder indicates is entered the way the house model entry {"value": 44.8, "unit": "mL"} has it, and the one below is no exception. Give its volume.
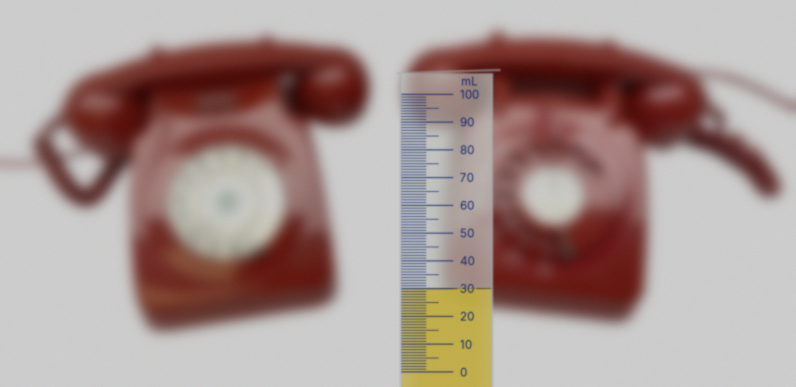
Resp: {"value": 30, "unit": "mL"}
